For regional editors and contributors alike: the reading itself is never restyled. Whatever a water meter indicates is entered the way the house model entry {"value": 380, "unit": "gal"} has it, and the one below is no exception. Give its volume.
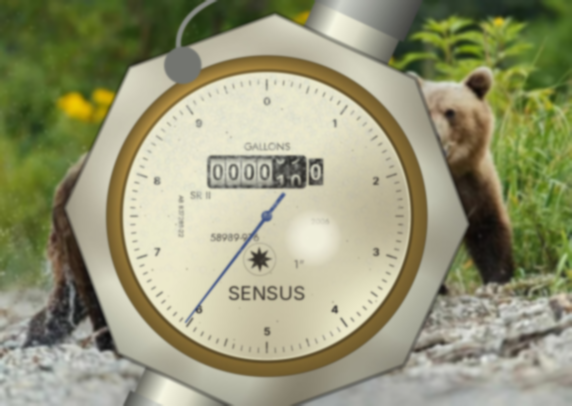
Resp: {"value": 96.0, "unit": "gal"}
